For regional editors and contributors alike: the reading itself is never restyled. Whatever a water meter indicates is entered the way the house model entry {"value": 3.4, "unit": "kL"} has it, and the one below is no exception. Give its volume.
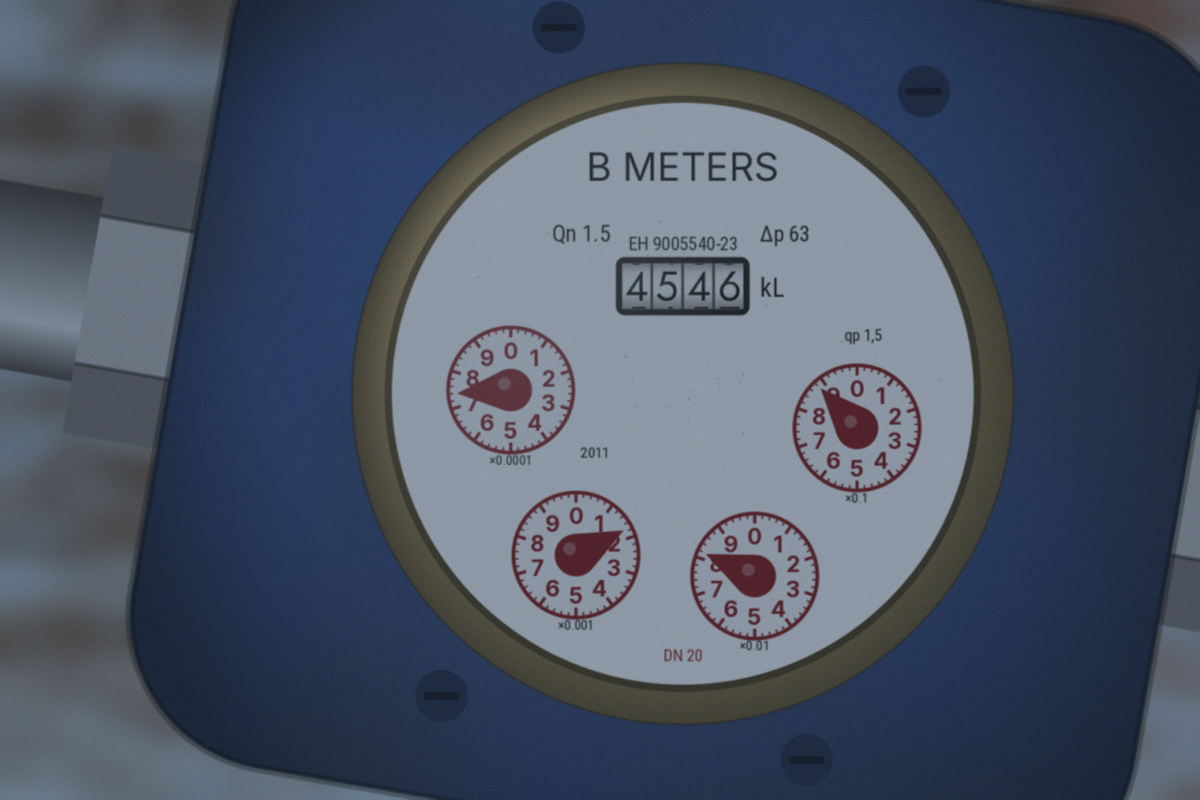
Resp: {"value": 4546.8817, "unit": "kL"}
